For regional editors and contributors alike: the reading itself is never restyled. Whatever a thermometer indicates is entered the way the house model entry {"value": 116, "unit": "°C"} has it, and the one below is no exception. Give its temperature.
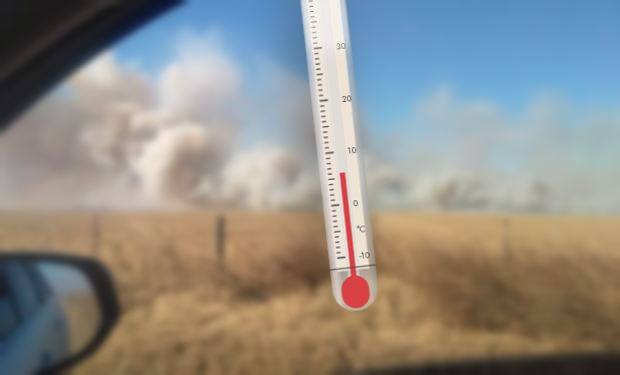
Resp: {"value": 6, "unit": "°C"}
